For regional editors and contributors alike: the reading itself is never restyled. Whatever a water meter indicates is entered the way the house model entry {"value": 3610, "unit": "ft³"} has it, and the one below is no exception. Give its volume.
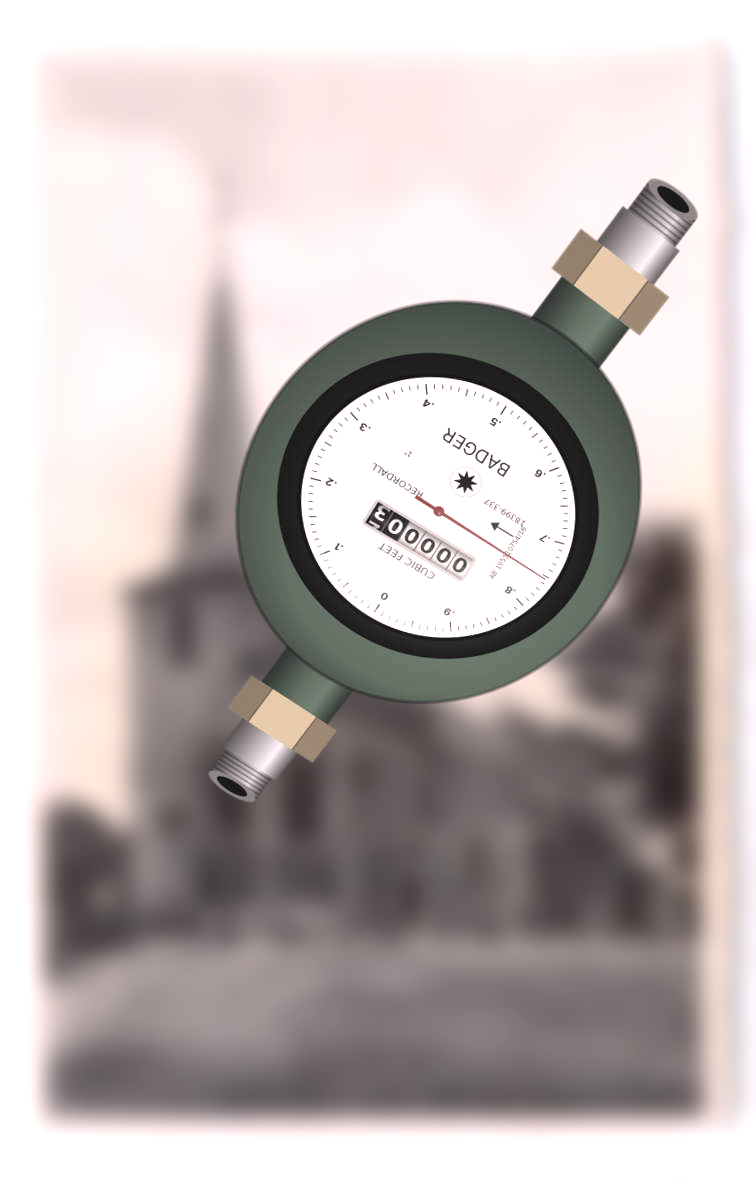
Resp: {"value": 2.75, "unit": "ft³"}
